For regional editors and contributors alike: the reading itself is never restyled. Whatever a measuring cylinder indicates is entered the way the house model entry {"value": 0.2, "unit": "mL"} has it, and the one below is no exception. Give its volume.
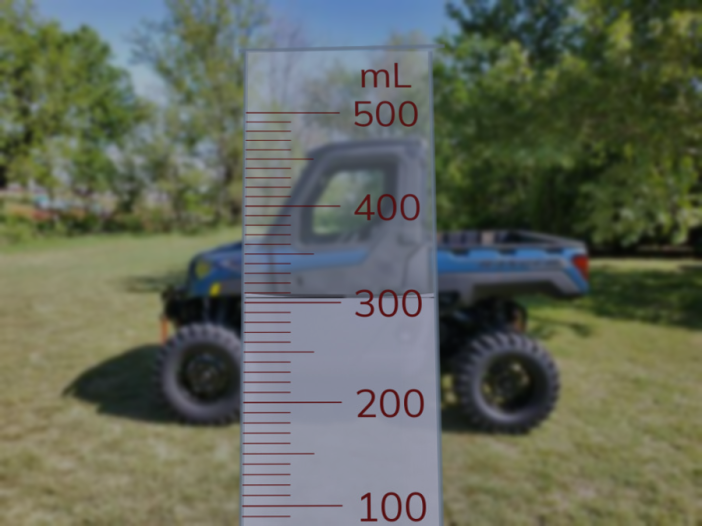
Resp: {"value": 305, "unit": "mL"}
